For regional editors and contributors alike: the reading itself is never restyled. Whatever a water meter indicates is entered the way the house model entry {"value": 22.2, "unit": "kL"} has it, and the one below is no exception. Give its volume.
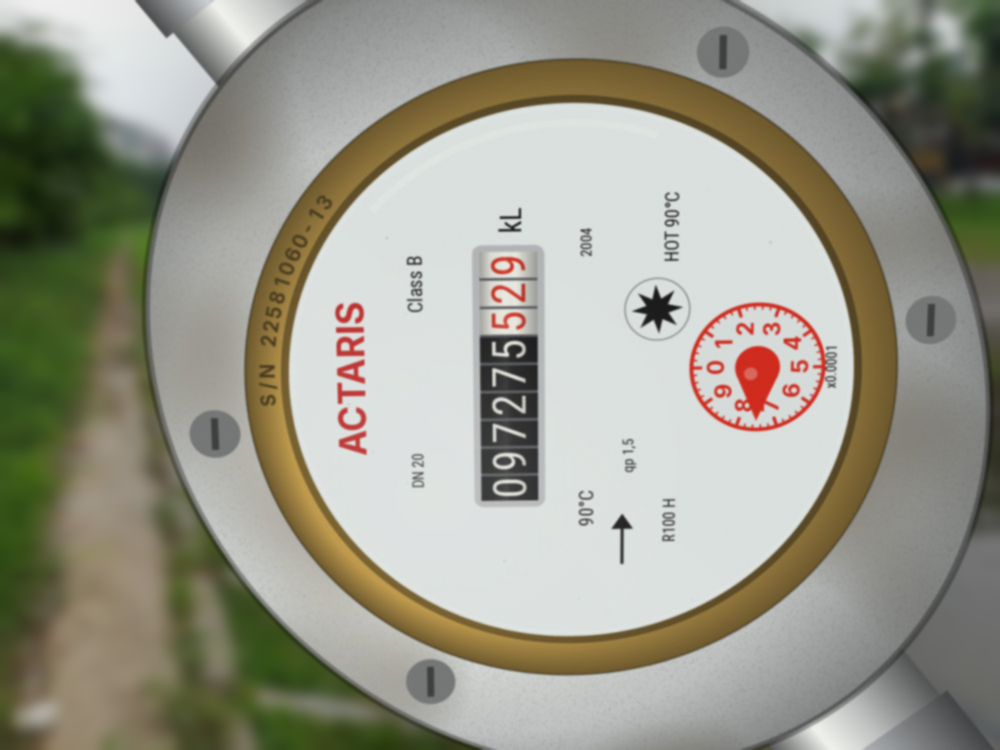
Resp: {"value": 97275.5297, "unit": "kL"}
